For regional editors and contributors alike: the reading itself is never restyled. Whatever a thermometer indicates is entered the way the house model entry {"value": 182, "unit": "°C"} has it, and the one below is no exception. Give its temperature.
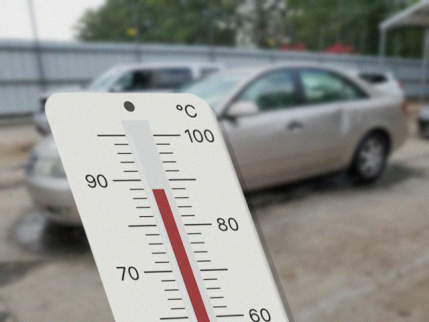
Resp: {"value": 88, "unit": "°C"}
